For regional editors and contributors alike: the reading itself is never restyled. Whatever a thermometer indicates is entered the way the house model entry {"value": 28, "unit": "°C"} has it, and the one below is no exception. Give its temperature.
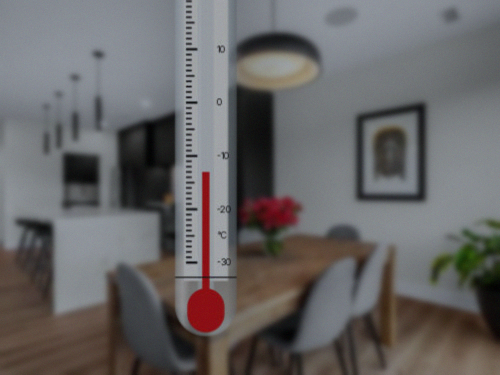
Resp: {"value": -13, "unit": "°C"}
